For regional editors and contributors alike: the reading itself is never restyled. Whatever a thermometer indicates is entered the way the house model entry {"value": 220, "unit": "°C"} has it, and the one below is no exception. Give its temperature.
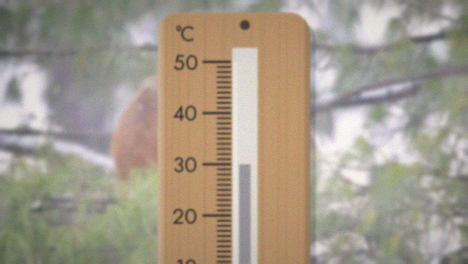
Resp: {"value": 30, "unit": "°C"}
